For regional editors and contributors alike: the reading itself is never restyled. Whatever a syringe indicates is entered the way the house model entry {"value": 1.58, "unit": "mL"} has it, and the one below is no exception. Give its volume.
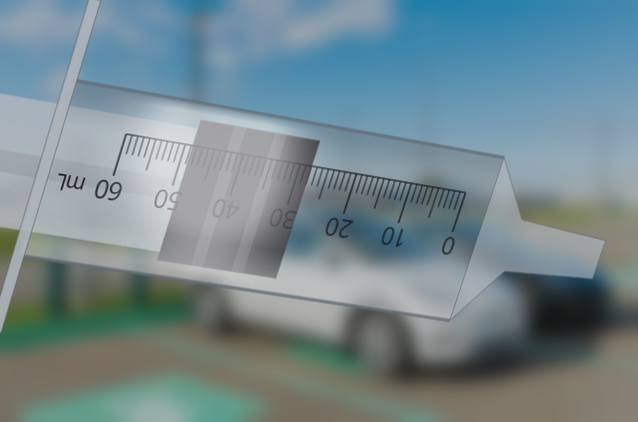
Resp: {"value": 28, "unit": "mL"}
